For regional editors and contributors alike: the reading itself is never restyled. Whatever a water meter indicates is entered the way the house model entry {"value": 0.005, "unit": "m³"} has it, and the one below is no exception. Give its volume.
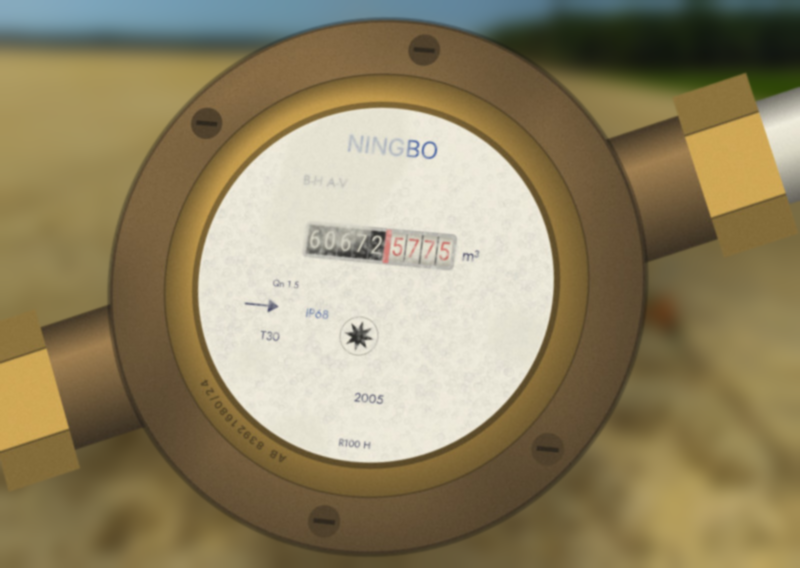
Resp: {"value": 60672.5775, "unit": "m³"}
